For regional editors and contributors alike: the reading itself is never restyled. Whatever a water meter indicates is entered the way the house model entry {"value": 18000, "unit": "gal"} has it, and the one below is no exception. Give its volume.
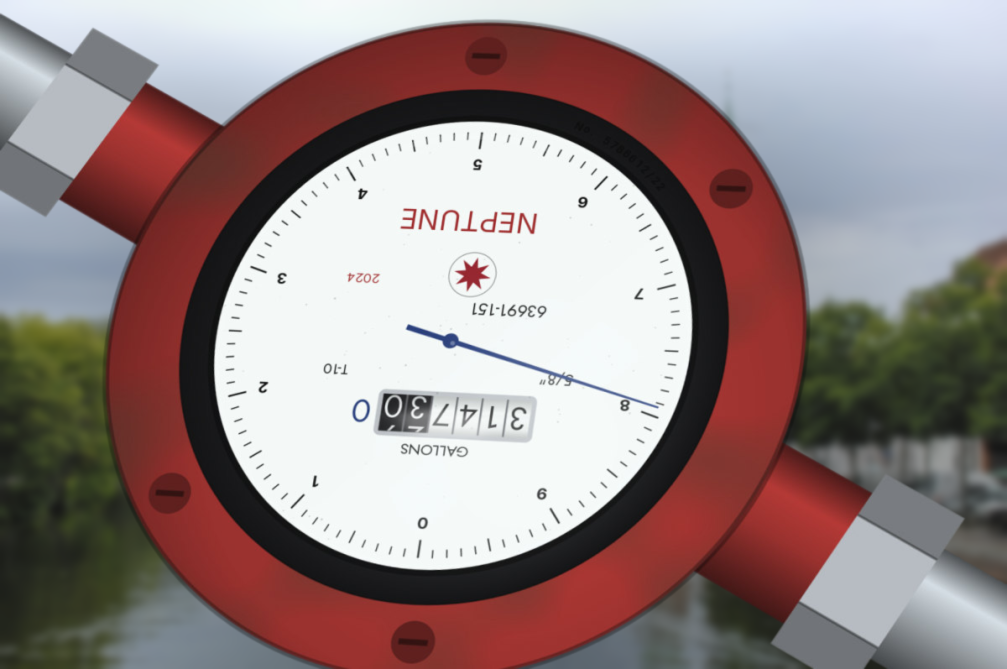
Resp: {"value": 3147297.9, "unit": "gal"}
